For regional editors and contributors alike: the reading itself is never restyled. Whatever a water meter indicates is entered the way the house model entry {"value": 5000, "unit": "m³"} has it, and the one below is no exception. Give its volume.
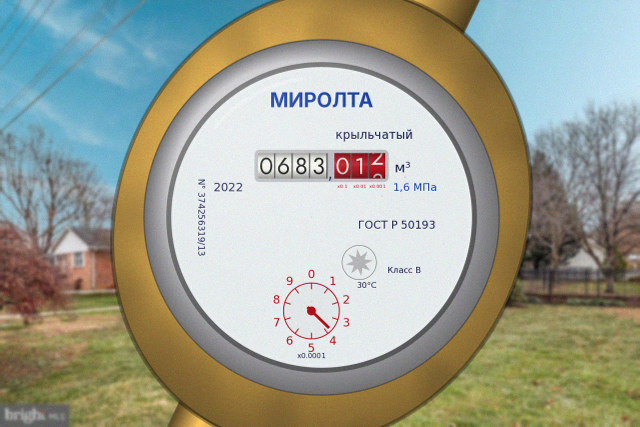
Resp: {"value": 683.0123, "unit": "m³"}
